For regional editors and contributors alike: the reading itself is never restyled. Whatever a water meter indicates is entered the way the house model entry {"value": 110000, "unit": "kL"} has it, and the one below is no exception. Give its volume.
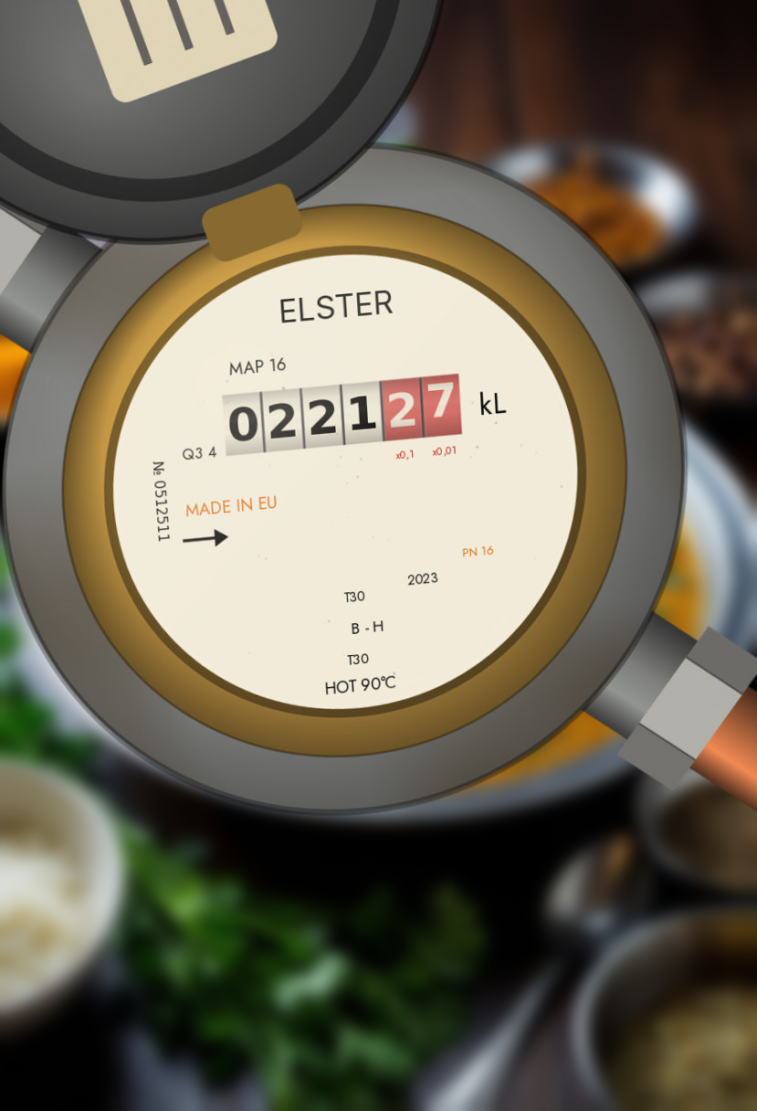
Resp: {"value": 221.27, "unit": "kL"}
